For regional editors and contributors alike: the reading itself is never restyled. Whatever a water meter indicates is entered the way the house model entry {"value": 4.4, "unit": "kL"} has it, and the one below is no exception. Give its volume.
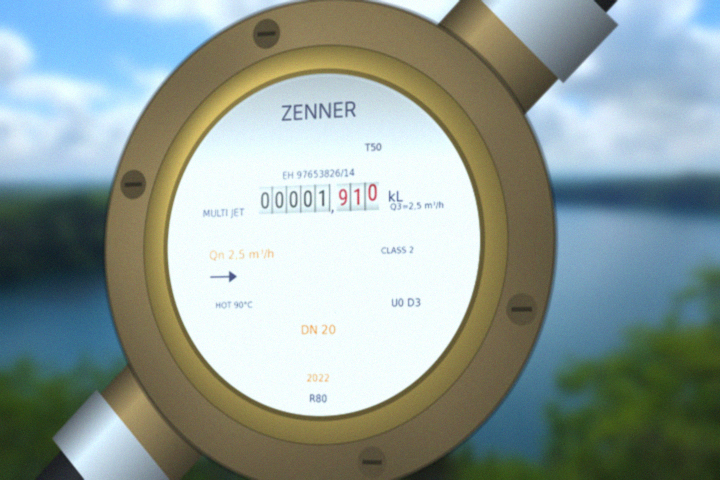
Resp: {"value": 1.910, "unit": "kL"}
